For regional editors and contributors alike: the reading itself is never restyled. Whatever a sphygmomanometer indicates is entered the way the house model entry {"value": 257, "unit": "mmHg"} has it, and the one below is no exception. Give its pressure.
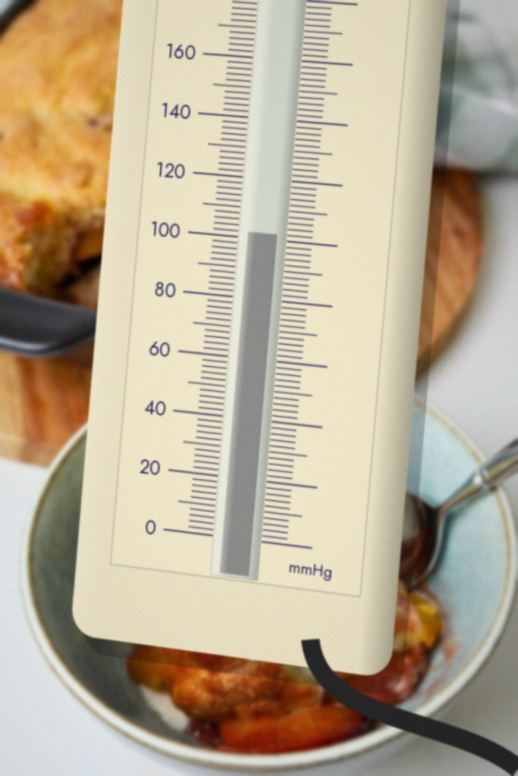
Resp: {"value": 102, "unit": "mmHg"}
